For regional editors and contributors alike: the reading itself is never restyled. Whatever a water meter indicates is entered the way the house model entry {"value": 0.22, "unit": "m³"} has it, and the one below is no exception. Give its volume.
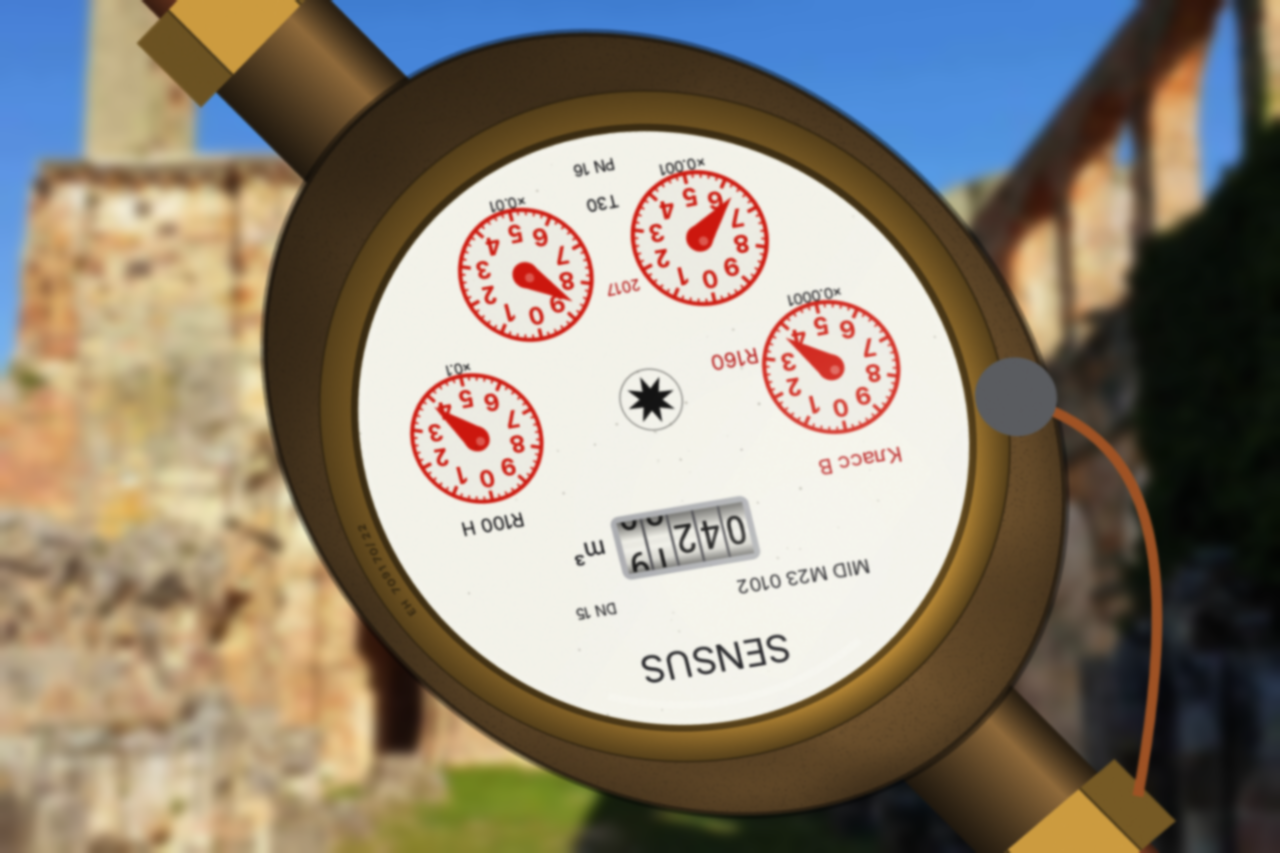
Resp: {"value": 4219.3863, "unit": "m³"}
